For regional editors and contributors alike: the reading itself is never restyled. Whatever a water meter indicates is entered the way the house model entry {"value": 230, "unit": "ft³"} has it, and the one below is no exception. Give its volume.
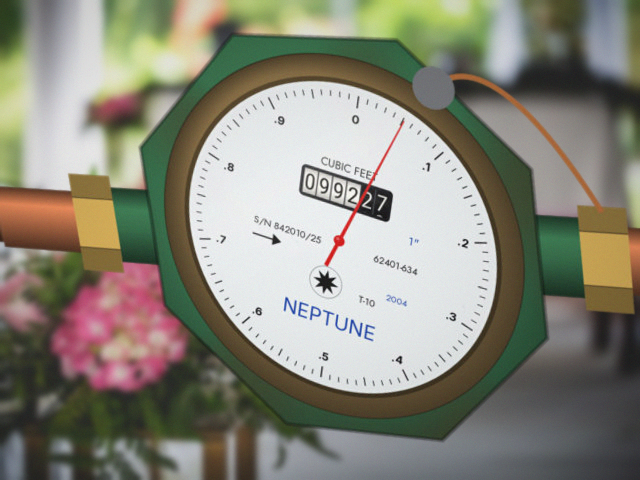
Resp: {"value": 99227.05, "unit": "ft³"}
